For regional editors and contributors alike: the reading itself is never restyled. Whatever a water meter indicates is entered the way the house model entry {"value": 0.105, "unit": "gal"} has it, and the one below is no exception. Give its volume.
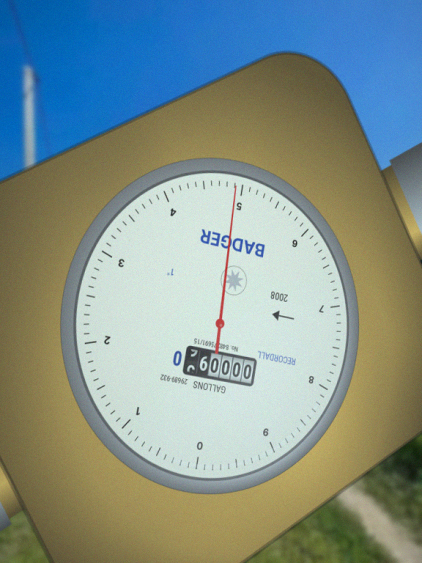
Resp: {"value": 954.9, "unit": "gal"}
